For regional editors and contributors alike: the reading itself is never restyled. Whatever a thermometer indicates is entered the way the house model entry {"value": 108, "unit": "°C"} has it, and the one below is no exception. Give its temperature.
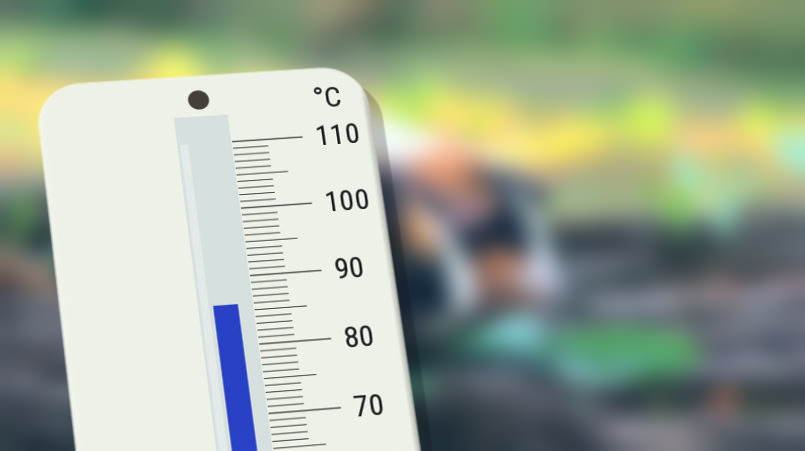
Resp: {"value": 86, "unit": "°C"}
